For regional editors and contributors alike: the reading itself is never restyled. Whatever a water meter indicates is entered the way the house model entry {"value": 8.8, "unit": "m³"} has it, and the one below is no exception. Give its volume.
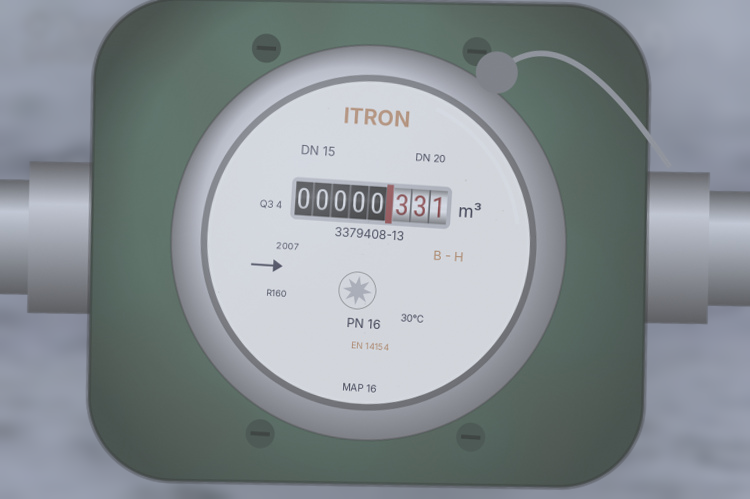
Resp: {"value": 0.331, "unit": "m³"}
